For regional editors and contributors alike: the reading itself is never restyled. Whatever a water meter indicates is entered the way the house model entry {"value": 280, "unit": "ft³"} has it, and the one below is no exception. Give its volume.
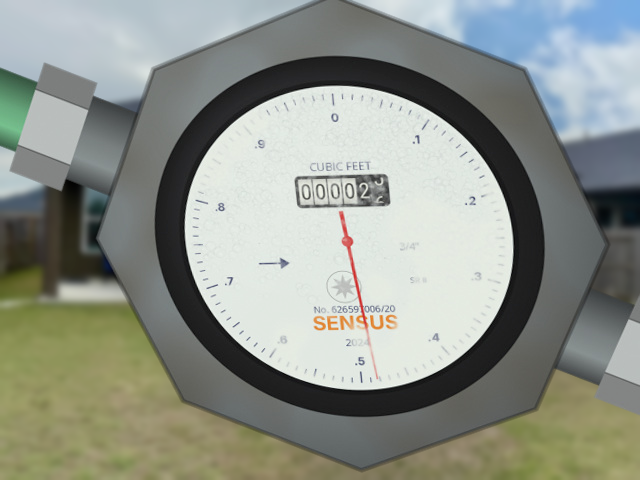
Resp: {"value": 25.48, "unit": "ft³"}
